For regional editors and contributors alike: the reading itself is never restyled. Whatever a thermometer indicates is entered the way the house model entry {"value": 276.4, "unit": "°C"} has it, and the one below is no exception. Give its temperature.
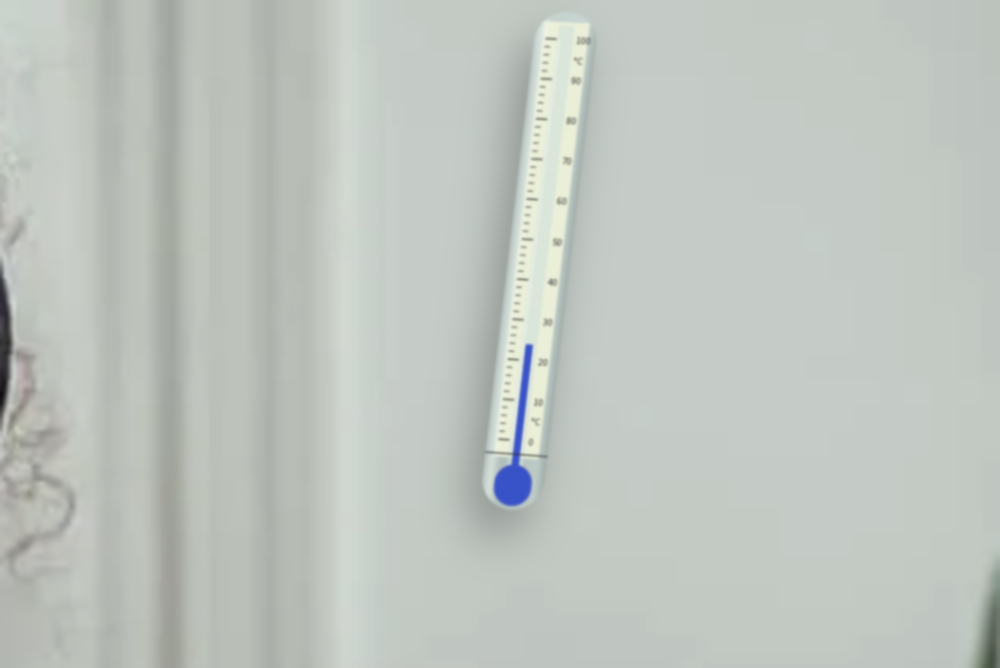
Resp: {"value": 24, "unit": "°C"}
